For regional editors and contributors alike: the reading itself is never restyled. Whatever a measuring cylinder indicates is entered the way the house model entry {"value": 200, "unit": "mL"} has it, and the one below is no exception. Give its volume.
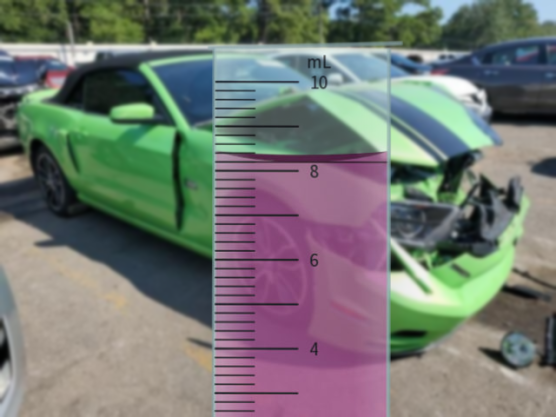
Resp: {"value": 8.2, "unit": "mL"}
